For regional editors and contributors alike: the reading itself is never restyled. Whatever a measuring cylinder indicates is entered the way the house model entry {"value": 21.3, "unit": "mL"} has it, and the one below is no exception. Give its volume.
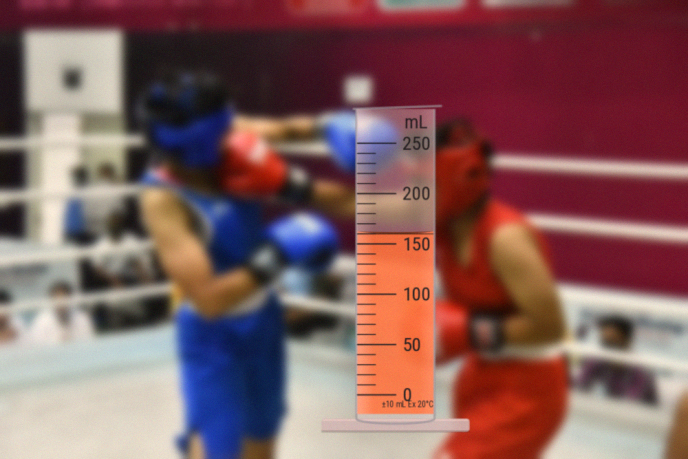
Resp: {"value": 160, "unit": "mL"}
